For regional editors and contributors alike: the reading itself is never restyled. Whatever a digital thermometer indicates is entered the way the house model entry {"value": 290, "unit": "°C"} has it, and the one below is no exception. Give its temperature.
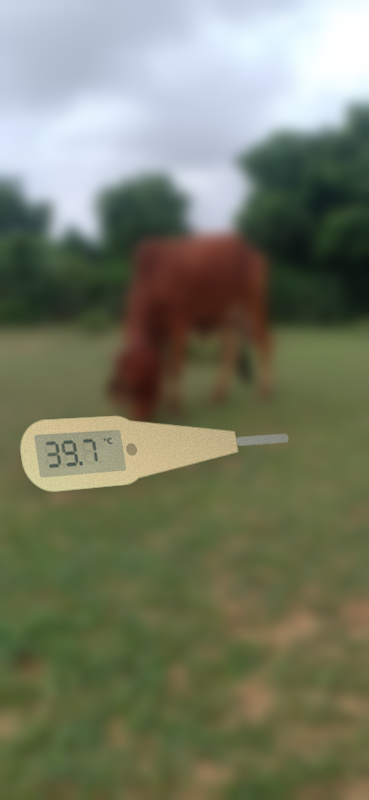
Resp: {"value": 39.7, "unit": "°C"}
